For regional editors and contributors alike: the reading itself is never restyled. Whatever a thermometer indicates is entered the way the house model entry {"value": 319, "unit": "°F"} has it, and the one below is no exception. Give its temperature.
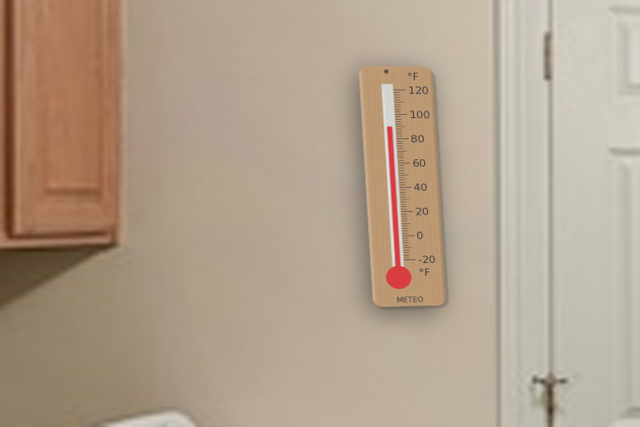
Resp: {"value": 90, "unit": "°F"}
